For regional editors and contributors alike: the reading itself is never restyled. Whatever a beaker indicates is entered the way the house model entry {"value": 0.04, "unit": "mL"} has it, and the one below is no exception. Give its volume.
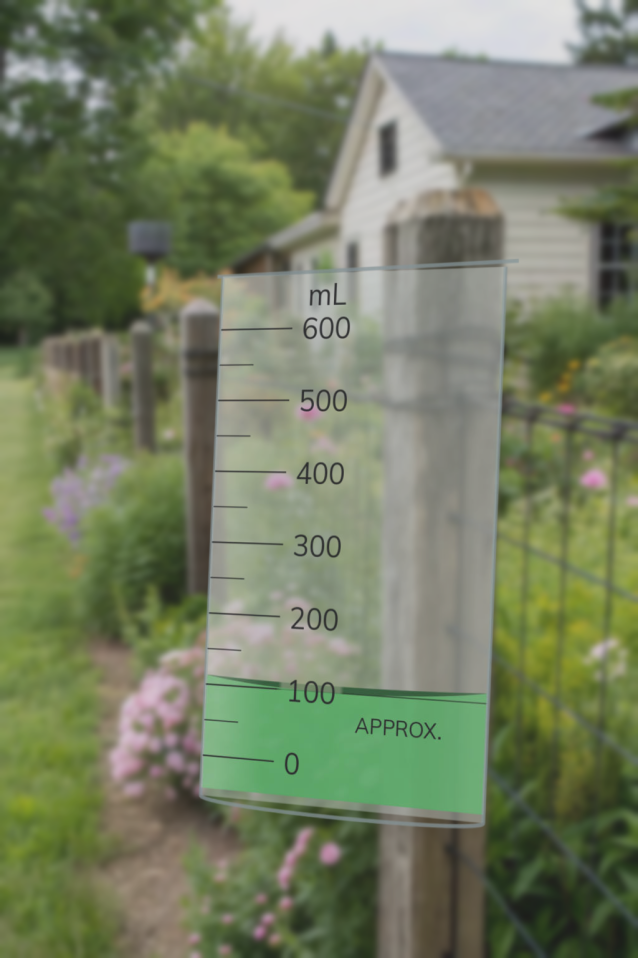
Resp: {"value": 100, "unit": "mL"}
